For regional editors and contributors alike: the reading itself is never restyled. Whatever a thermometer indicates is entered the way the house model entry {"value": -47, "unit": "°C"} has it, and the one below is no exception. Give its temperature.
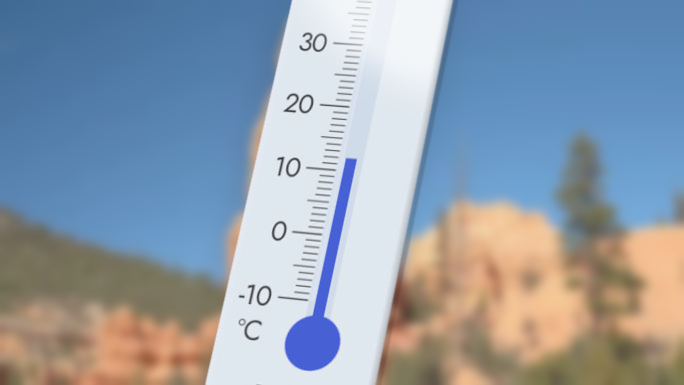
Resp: {"value": 12, "unit": "°C"}
